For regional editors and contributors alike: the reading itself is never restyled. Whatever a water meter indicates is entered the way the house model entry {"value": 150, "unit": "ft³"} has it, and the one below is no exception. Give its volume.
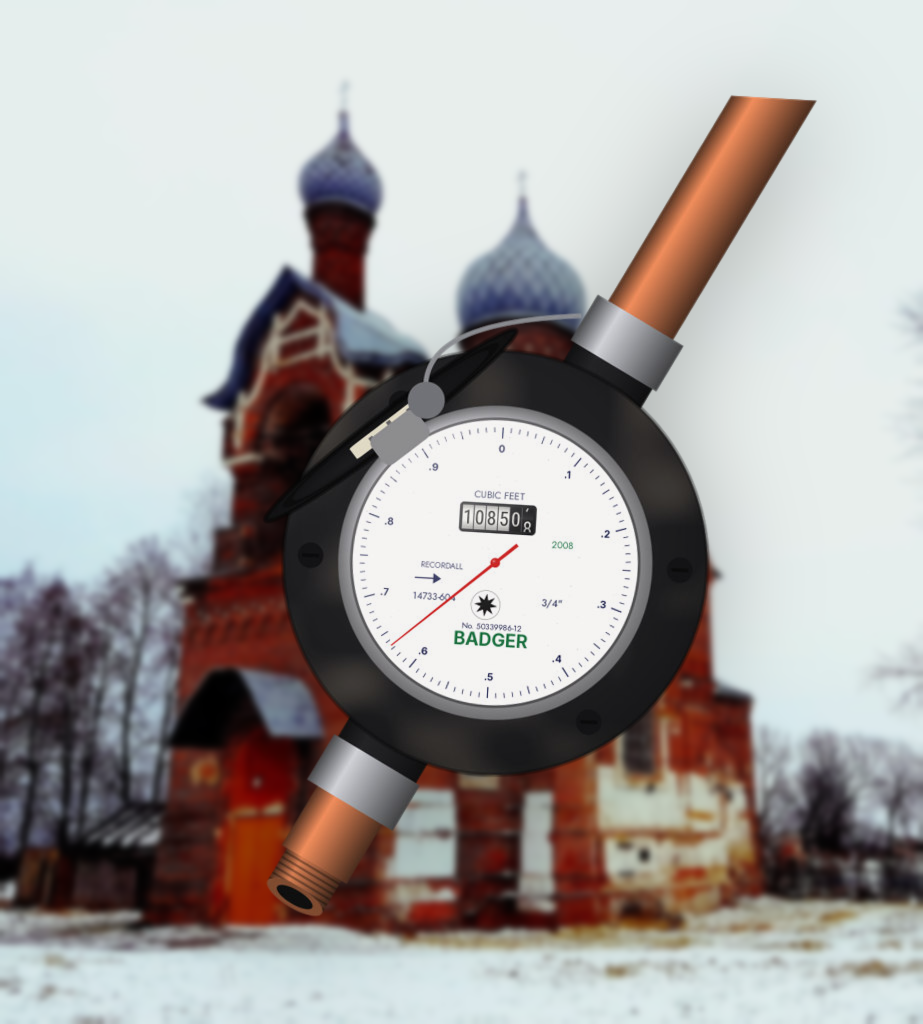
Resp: {"value": 108507.63, "unit": "ft³"}
